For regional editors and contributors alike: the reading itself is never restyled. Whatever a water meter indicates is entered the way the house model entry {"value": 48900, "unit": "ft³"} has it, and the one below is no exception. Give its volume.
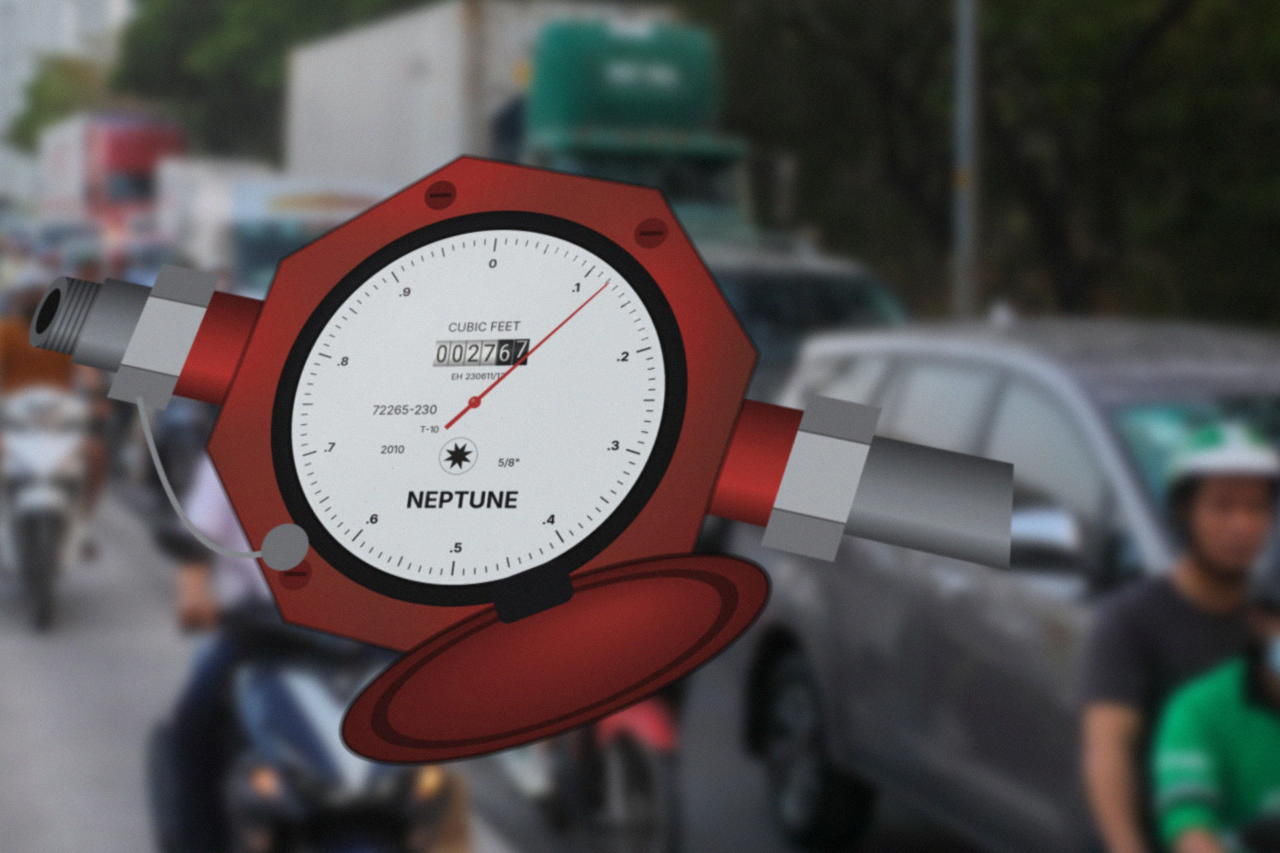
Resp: {"value": 2767.12, "unit": "ft³"}
